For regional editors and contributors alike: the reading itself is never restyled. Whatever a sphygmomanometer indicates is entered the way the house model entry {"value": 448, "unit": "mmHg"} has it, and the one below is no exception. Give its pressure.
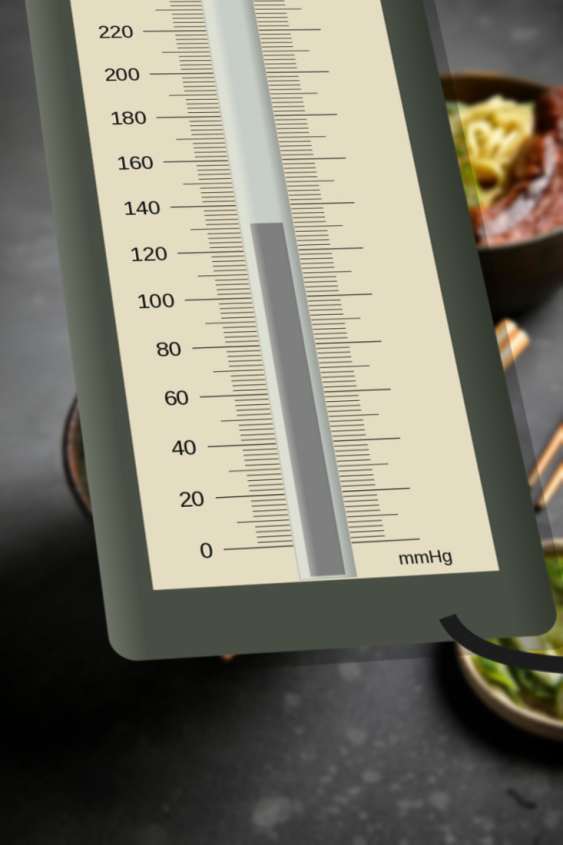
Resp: {"value": 132, "unit": "mmHg"}
